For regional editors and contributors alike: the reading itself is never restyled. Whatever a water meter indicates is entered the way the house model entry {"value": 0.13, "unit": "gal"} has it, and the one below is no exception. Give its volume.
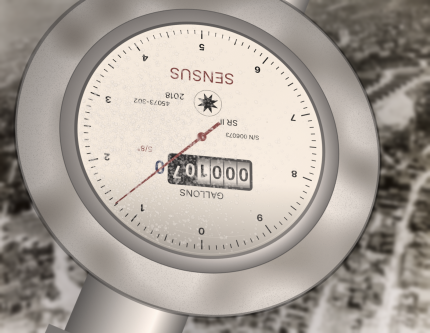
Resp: {"value": 1071.3, "unit": "gal"}
